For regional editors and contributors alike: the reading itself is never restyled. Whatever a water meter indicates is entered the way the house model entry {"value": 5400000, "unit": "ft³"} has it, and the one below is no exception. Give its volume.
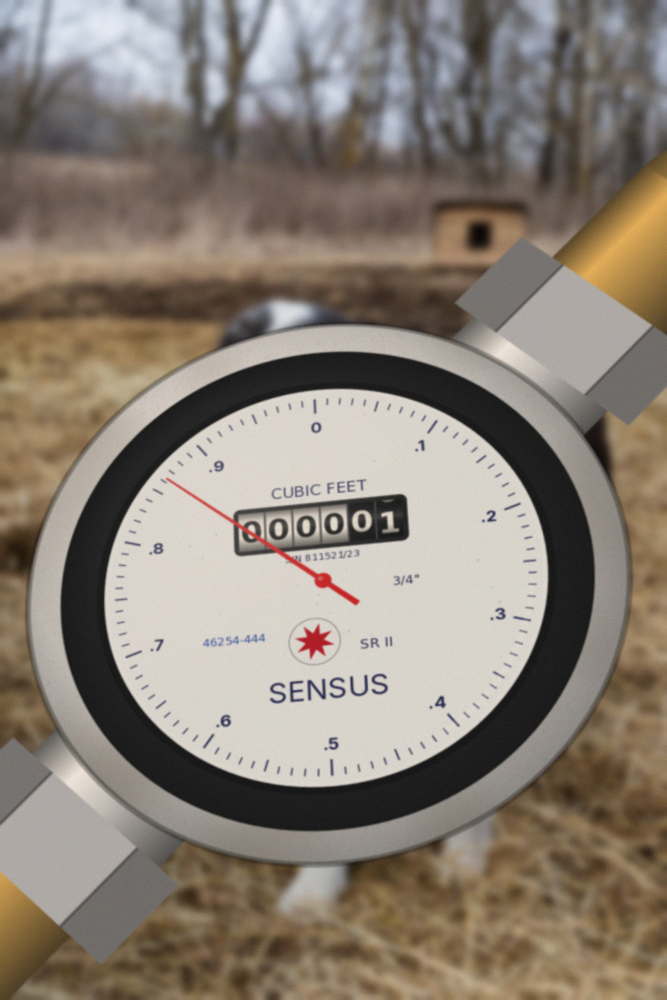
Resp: {"value": 0.86, "unit": "ft³"}
